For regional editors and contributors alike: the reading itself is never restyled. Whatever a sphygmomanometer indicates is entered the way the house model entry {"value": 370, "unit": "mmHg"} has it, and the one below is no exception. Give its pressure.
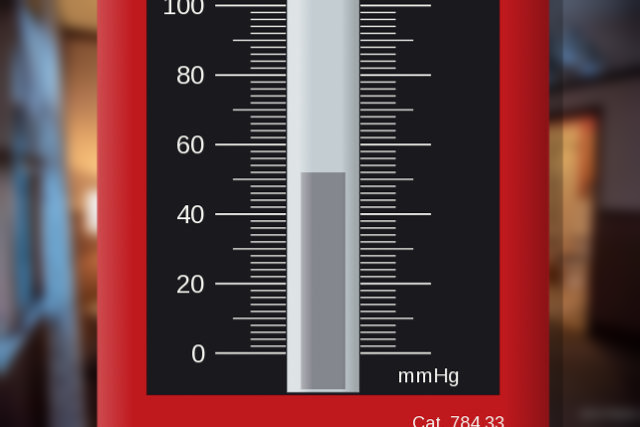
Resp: {"value": 52, "unit": "mmHg"}
